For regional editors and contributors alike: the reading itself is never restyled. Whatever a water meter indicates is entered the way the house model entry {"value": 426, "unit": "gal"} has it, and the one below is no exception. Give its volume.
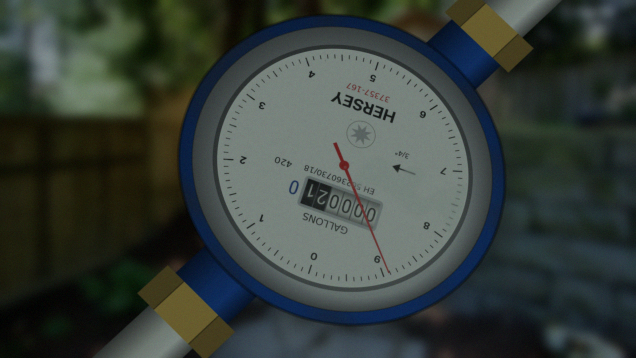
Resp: {"value": 208.9, "unit": "gal"}
